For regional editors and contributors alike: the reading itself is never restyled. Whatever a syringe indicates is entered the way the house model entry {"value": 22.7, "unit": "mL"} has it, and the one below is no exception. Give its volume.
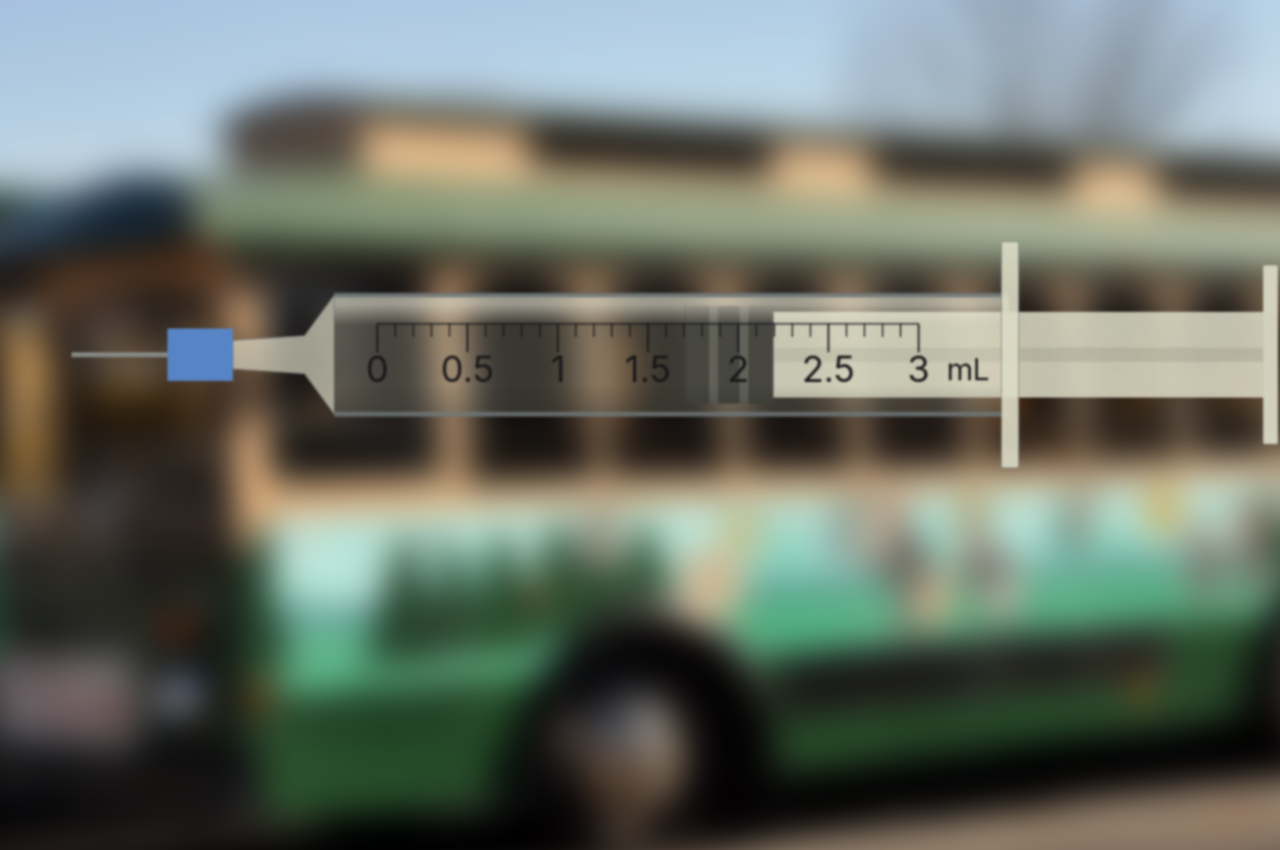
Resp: {"value": 1.7, "unit": "mL"}
